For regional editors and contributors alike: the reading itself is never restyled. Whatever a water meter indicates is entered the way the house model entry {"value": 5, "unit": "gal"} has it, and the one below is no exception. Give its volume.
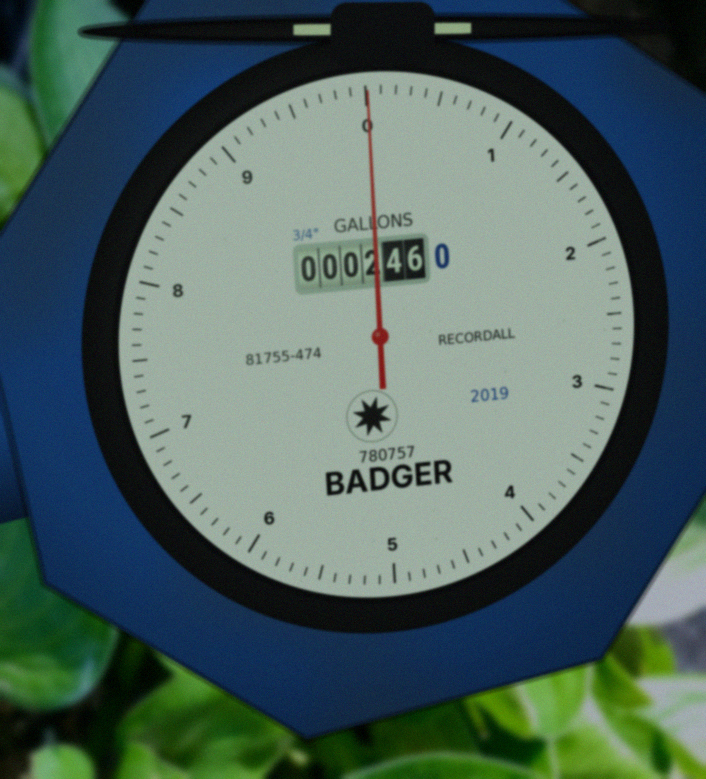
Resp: {"value": 2460.0, "unit": "gal"}
